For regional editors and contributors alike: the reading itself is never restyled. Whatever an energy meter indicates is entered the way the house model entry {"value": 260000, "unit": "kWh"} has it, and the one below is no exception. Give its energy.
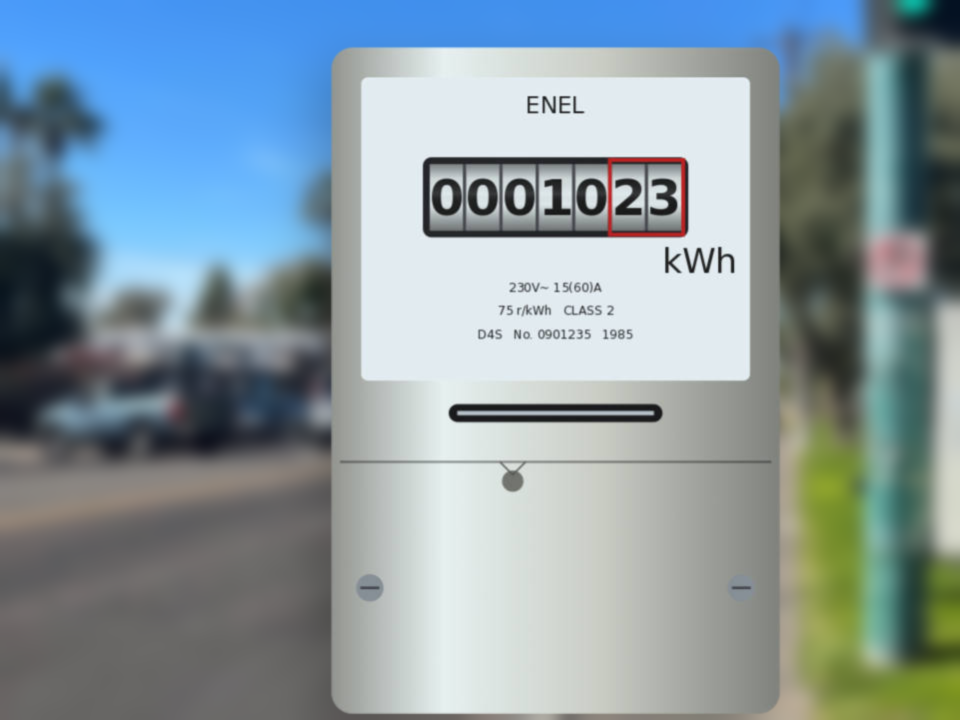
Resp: {"value": 10.23, "unit": "kWh"}
